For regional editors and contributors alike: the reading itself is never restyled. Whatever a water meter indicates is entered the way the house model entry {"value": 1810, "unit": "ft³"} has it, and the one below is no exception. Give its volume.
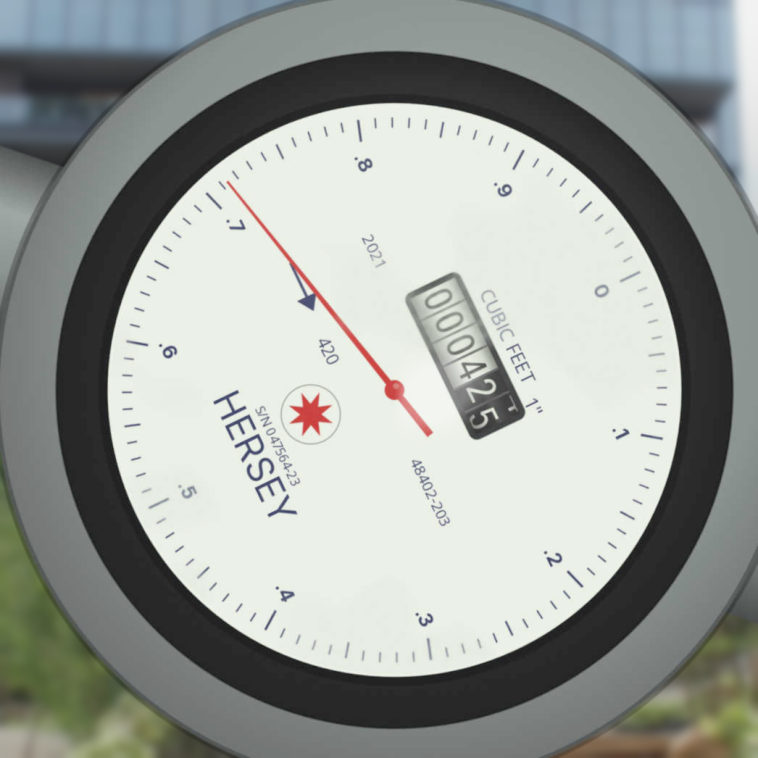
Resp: {"value": 424.71, "unit": "ft³"}
